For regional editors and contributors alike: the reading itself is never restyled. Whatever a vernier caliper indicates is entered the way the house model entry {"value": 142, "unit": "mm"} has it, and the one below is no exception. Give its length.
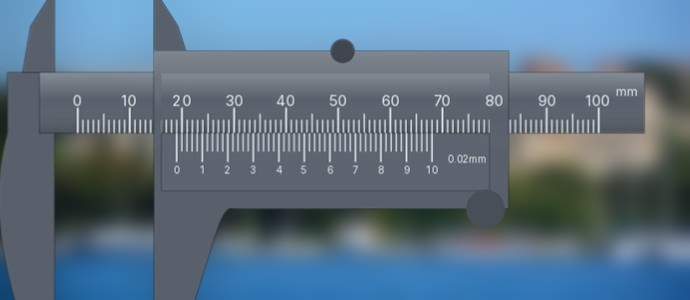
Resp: {"value": 19.0, "unit": "mm"}
